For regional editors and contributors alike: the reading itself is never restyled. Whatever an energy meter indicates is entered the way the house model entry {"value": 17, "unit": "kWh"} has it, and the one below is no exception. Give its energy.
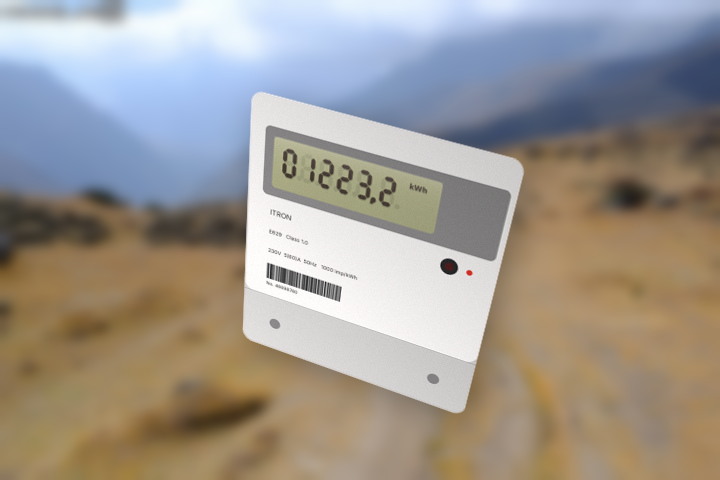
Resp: {"value": 1223.2, "unit": "kWh"}
